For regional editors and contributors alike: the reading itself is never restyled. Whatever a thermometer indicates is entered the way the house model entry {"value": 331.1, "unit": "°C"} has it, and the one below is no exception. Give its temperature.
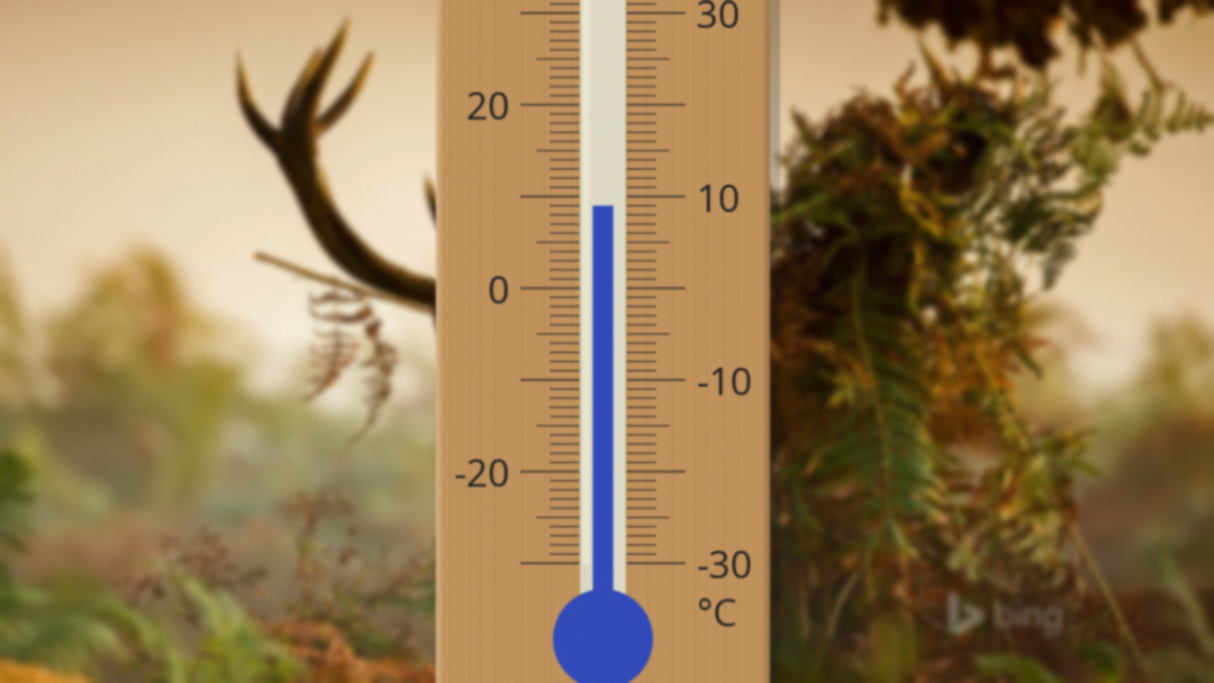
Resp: {"value": 9, "unit": "°C"}
